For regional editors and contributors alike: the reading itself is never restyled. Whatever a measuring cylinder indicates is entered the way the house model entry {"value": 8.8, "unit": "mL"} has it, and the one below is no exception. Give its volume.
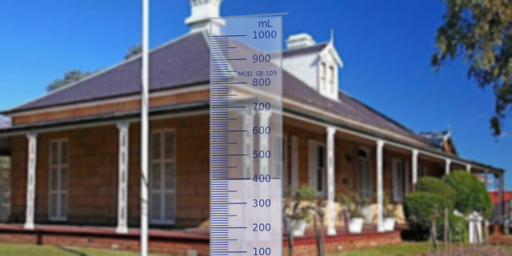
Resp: {"value": 400, "unit": "mL"}
